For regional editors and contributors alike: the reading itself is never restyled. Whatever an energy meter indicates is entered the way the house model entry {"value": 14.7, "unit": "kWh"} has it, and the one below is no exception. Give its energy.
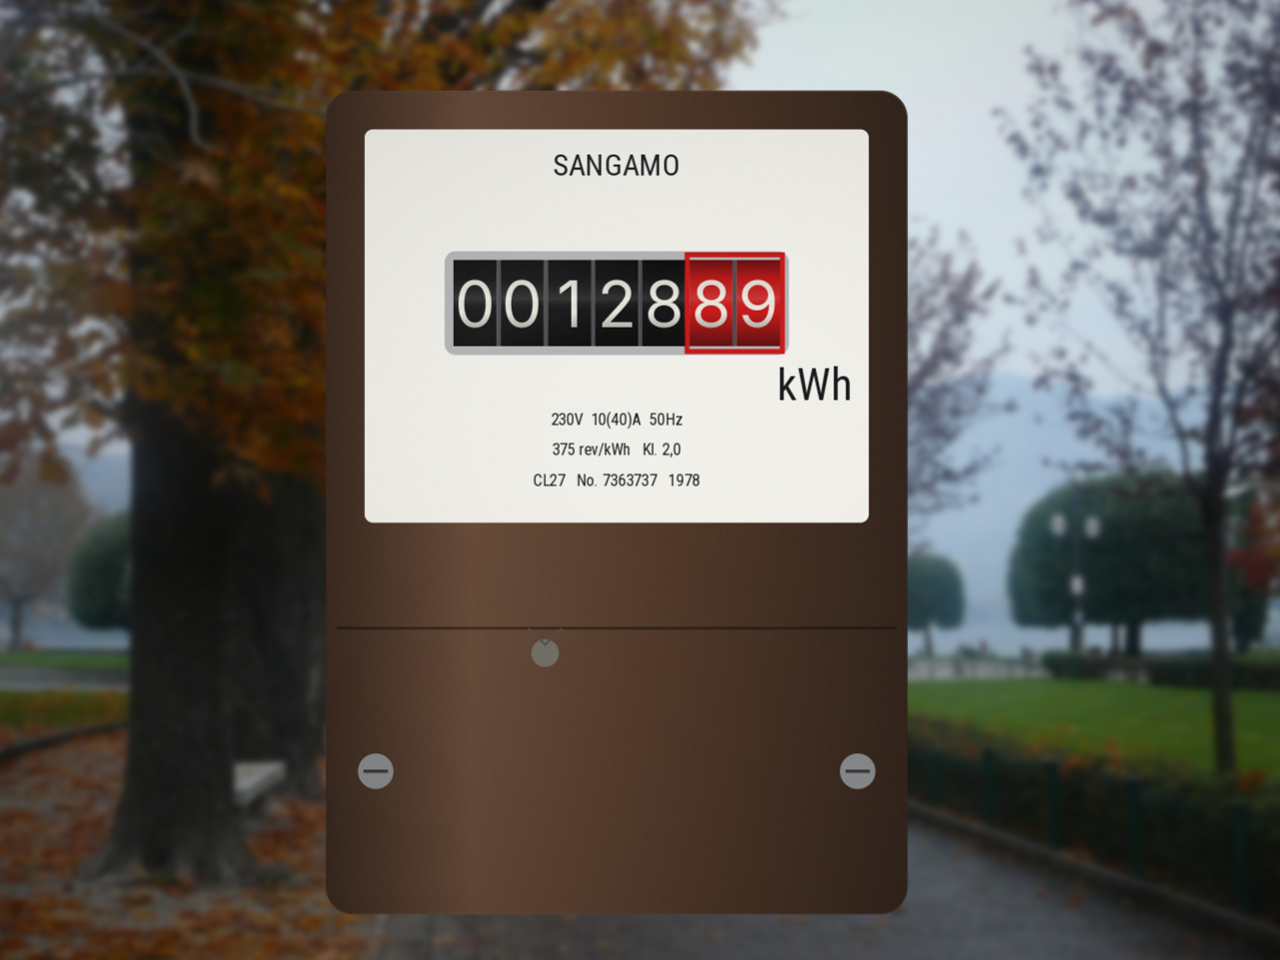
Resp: {"value": 128.89, "unit": "kWh"}
